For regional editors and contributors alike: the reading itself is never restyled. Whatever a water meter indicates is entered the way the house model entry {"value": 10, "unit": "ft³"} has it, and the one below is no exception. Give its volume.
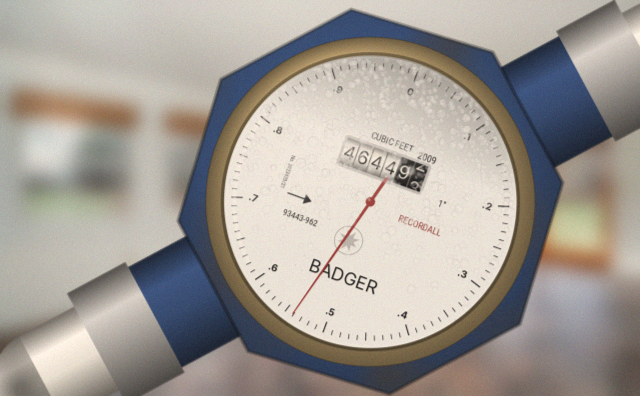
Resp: {"value": 464492.54, "unit": "ft³"}
